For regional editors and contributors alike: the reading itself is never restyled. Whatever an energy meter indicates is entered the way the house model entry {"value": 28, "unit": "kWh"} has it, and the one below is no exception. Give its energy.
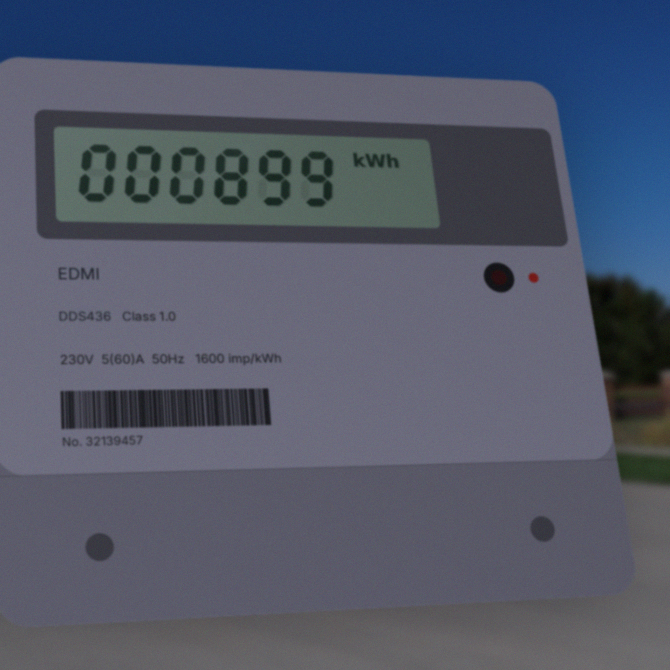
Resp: {"value": 899, "unit": "kWh"}
